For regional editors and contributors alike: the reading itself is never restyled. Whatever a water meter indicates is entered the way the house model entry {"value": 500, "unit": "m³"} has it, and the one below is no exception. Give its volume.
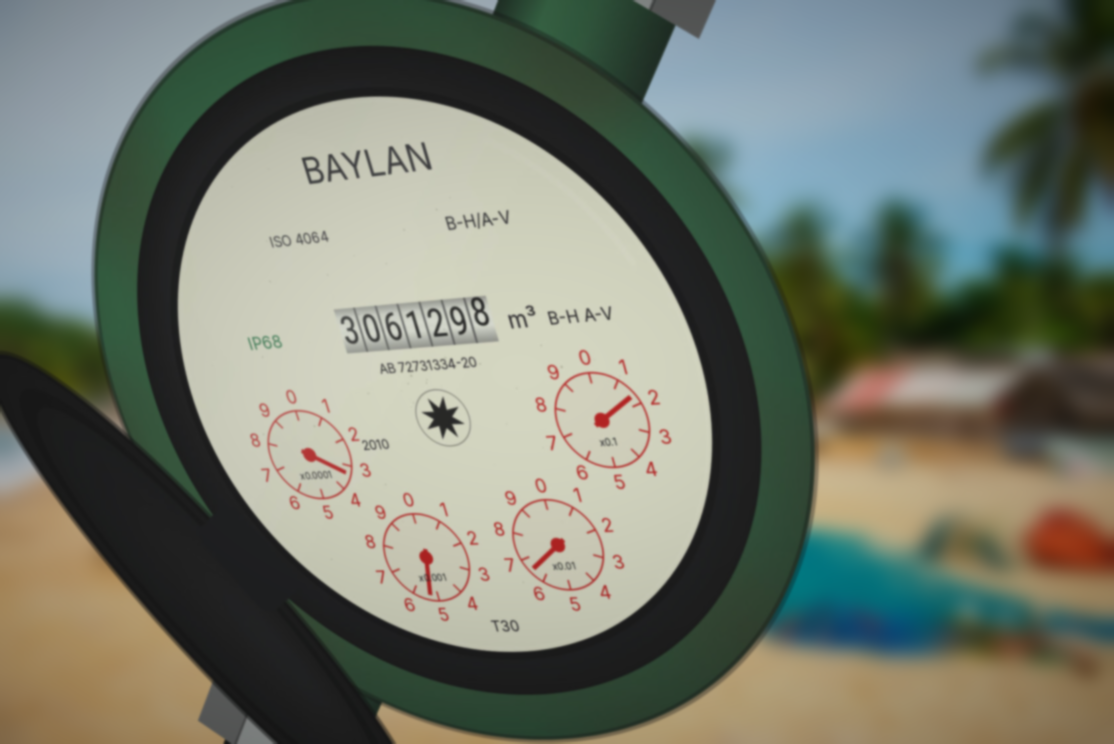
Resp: {"value": 3061298.1653, "unit": "m³"}
